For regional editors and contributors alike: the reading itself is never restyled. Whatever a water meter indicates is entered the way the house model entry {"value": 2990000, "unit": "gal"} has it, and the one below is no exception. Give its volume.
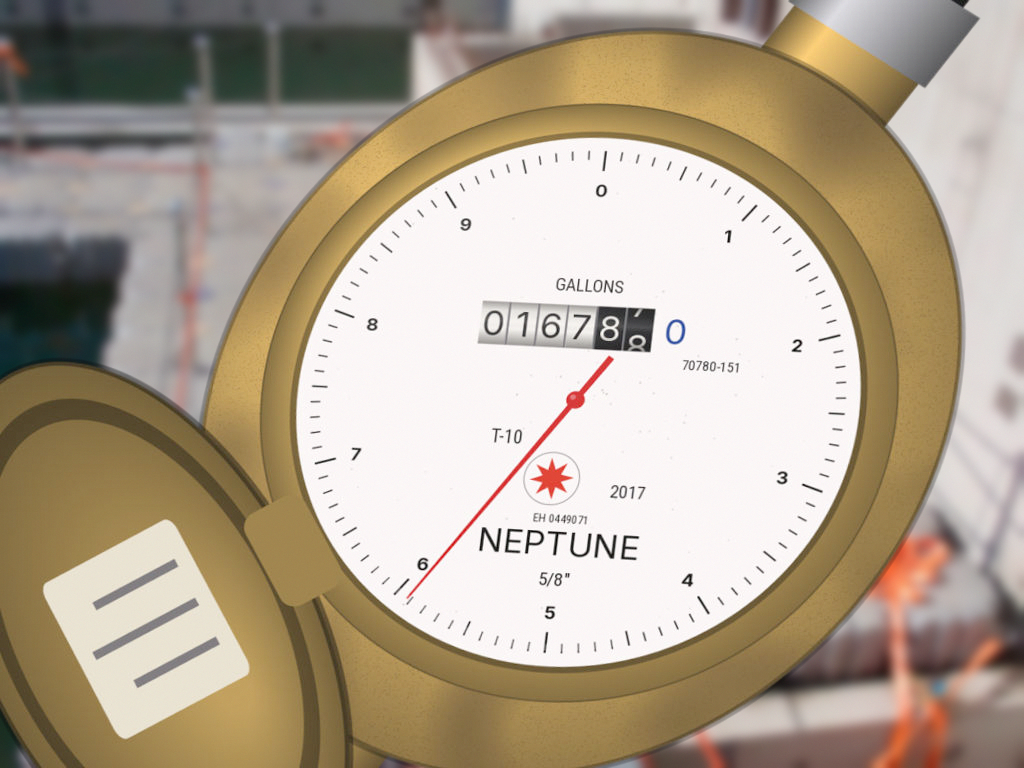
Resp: {"value": 167875.9, "unit": "gal"}
